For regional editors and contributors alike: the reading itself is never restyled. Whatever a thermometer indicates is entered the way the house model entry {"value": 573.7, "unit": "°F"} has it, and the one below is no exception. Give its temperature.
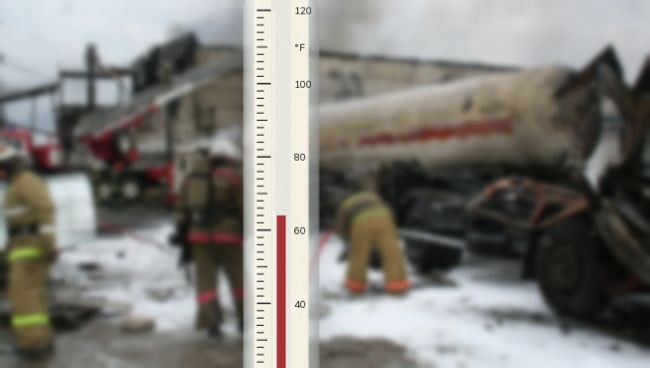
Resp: {"value": 64, "unit": "°F"}
